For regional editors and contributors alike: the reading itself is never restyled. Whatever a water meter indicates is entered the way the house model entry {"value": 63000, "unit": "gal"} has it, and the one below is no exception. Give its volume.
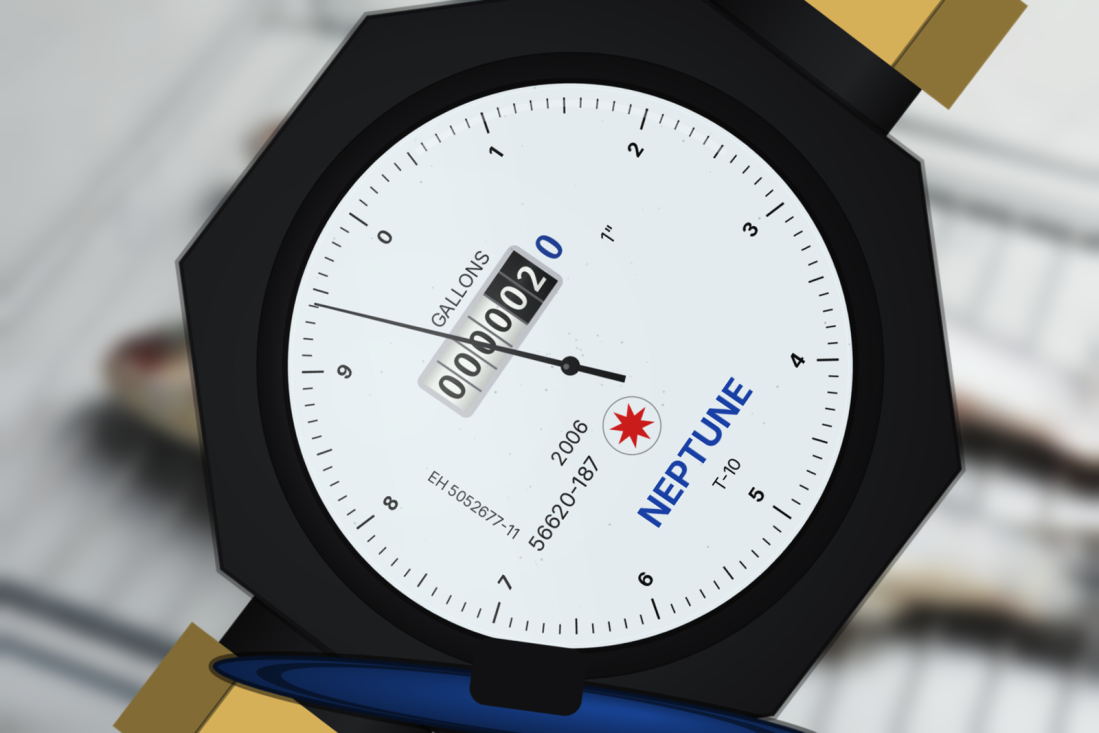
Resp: {"value": 19.4, "unit": "gal"}
